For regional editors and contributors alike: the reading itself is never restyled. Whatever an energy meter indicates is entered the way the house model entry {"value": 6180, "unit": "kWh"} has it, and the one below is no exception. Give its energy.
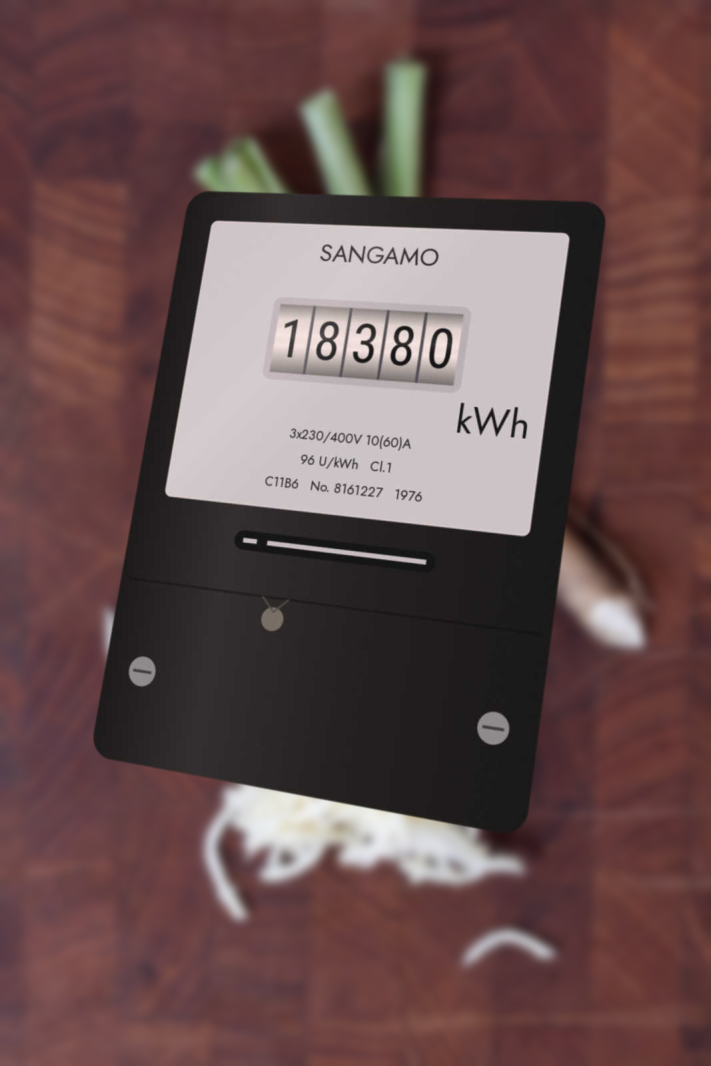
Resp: {"value": 18380, "unit": "kWh"}
